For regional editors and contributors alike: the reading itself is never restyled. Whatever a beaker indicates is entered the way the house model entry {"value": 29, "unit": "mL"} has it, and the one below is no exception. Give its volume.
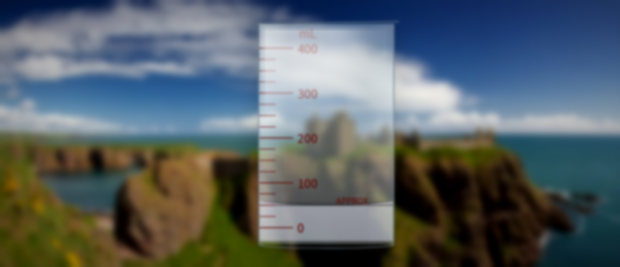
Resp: {"value": 50, "unit": "mL"}
